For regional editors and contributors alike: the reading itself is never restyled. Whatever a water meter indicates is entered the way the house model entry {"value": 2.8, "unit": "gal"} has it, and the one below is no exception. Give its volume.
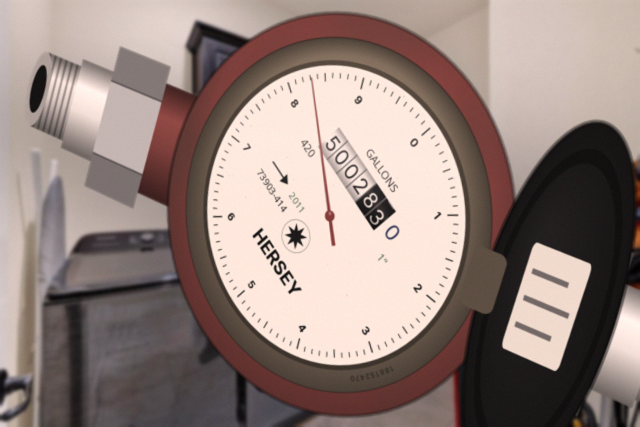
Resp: {"value": 5002828.3, "unit": "gal"}
